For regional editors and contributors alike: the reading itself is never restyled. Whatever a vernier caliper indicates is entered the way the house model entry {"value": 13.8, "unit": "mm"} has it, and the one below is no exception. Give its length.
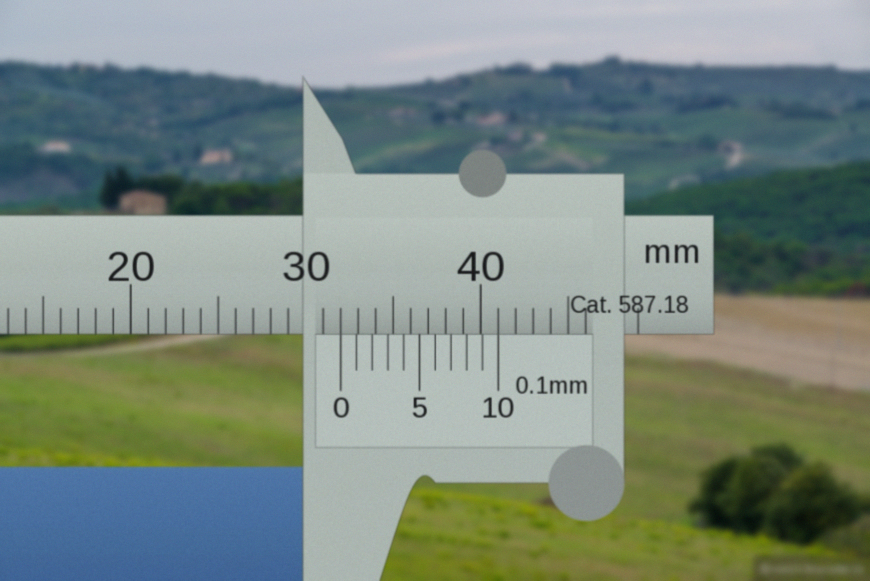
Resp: {"value": 32.0, "unit": "mm"}
